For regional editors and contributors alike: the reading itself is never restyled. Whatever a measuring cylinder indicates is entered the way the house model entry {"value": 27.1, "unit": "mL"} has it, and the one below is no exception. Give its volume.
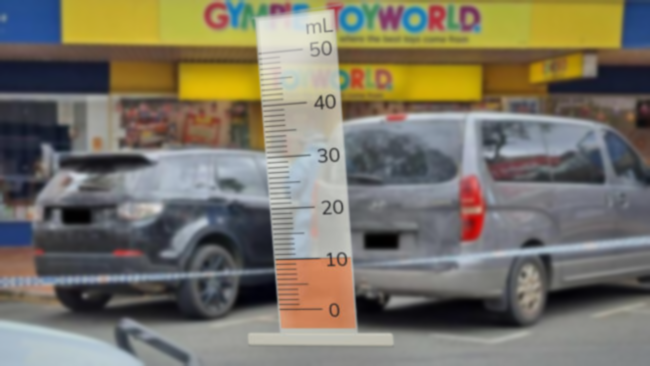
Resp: {"value": 10, "unit": "mL"}
